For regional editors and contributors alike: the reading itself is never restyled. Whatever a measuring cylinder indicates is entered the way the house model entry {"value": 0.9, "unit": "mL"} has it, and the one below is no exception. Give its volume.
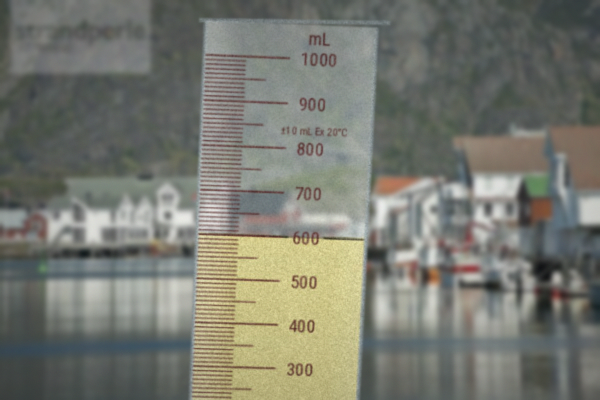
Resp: {"value": 600, "unit": "mL"}
